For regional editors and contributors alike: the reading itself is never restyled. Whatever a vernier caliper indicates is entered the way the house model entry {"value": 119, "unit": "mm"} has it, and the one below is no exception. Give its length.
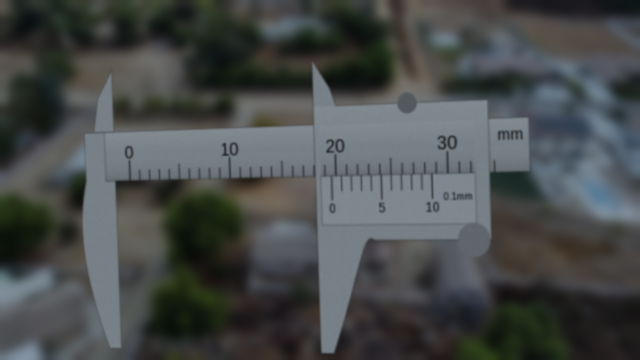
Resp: {"value": 19.6, "unit": "mm"}
